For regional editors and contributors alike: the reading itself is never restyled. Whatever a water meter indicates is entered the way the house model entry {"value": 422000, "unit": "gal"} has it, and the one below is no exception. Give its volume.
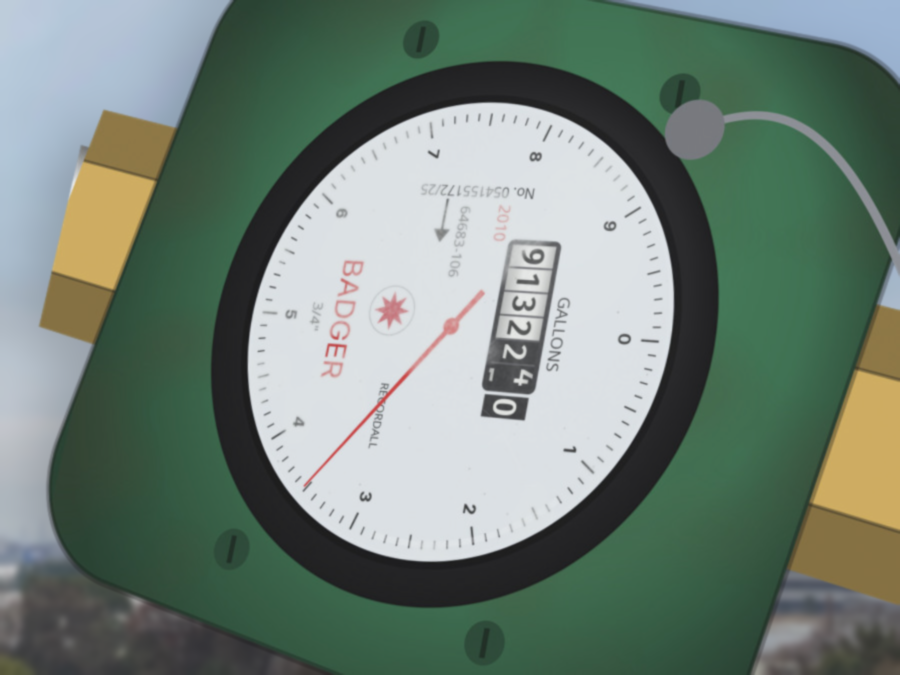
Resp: {"value": 9132243.5, "unit": "gal"}
